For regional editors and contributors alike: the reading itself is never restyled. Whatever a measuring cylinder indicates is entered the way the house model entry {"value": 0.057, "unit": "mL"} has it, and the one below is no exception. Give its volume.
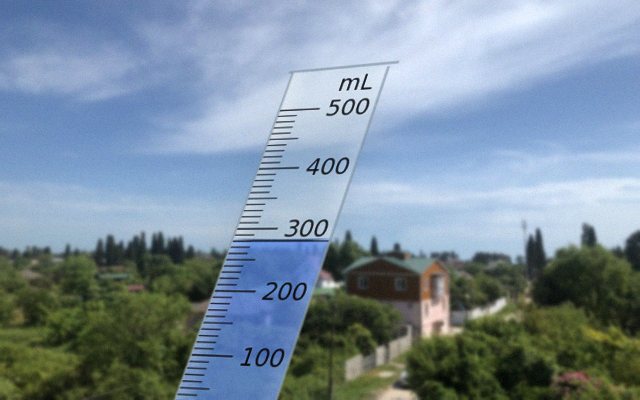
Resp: {"value": 280, "unit": "mL"}
